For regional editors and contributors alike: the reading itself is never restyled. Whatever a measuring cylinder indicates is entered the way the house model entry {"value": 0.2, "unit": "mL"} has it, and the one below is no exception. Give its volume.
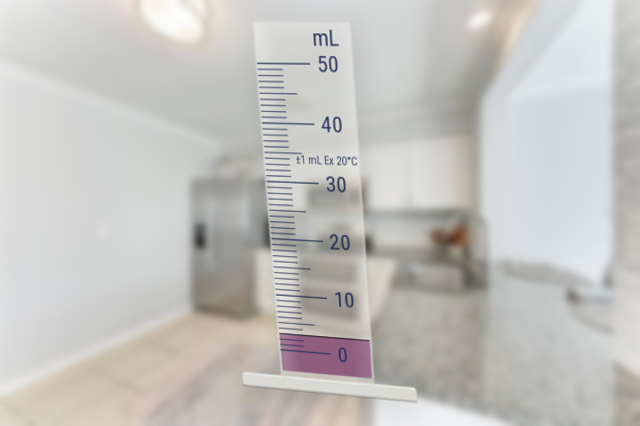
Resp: {"value": 3, "unit": "mL"}
